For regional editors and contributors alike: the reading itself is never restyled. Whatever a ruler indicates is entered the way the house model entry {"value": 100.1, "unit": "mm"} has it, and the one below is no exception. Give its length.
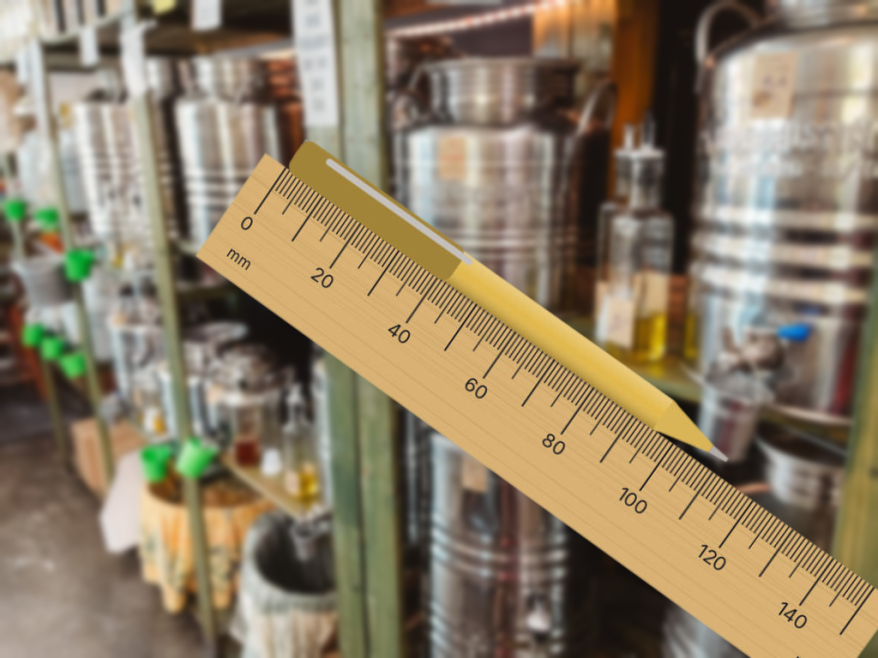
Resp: {"value": 111, "unit": "mm"}
